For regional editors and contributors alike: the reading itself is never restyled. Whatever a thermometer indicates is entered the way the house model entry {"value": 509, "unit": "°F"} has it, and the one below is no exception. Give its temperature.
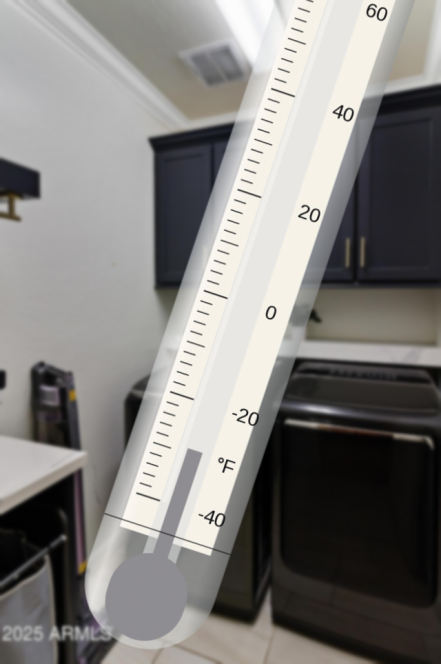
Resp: {"value": -29, "unit": "°F"}
